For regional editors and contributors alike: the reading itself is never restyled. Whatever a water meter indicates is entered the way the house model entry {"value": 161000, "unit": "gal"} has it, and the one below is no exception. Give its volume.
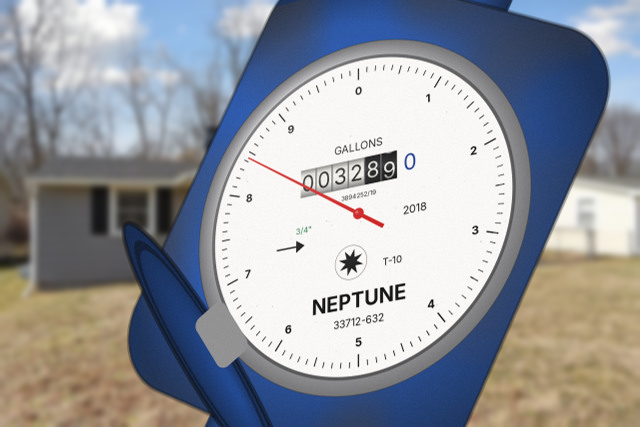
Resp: {"value": 32888.4, "unit": "gal"}
